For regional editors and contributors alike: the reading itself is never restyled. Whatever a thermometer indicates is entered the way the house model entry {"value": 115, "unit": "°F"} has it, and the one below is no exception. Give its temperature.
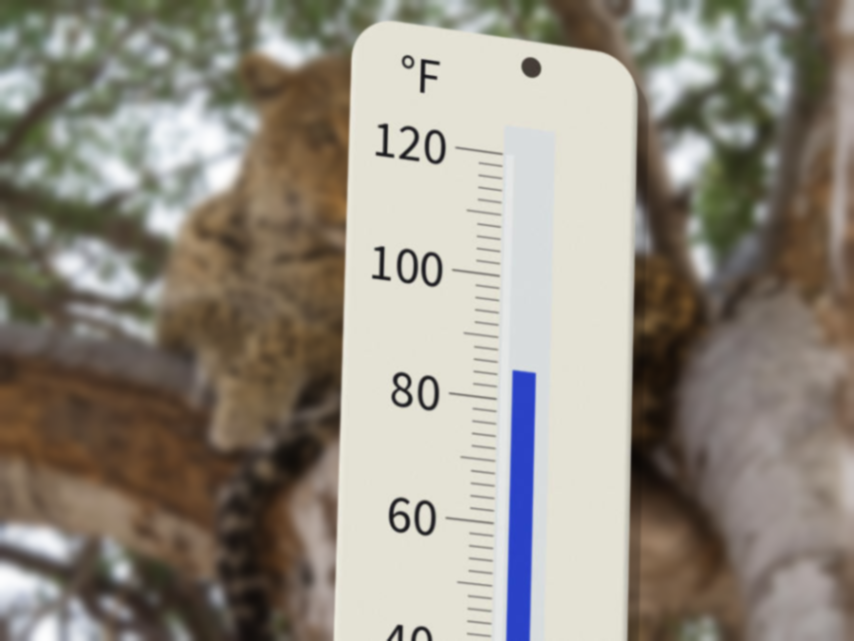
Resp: {"value": 85, "unit": "°F"}
